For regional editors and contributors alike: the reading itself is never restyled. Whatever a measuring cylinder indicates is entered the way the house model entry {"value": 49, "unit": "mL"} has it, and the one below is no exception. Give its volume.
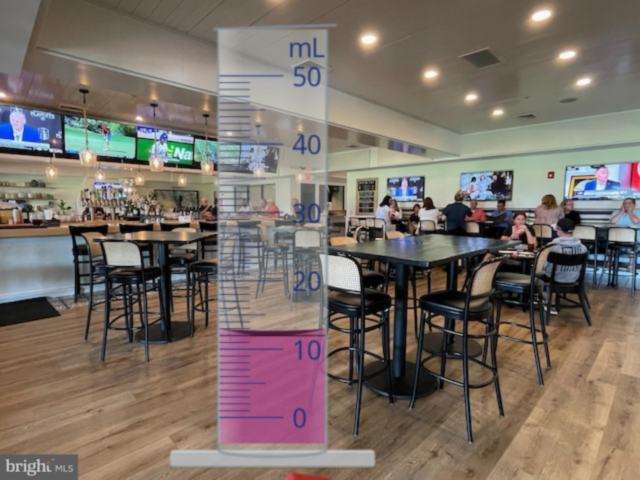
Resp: {"value": 12, "unit": "mL"}
